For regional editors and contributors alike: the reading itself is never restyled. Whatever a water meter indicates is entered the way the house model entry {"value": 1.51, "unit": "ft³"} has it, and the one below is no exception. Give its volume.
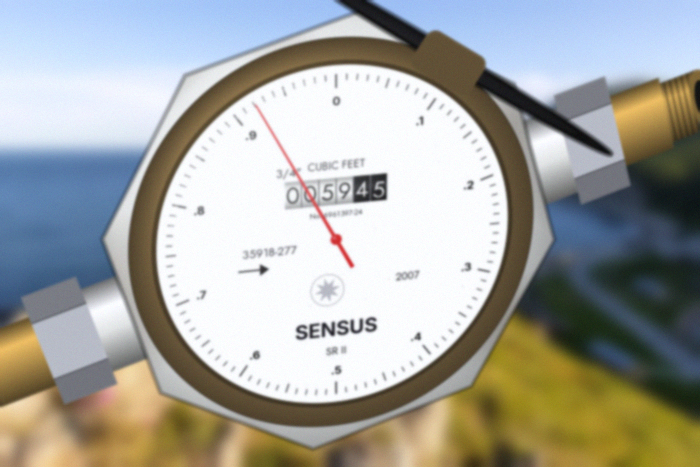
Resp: {"value": 5944.92, "unit": "ft³"}
